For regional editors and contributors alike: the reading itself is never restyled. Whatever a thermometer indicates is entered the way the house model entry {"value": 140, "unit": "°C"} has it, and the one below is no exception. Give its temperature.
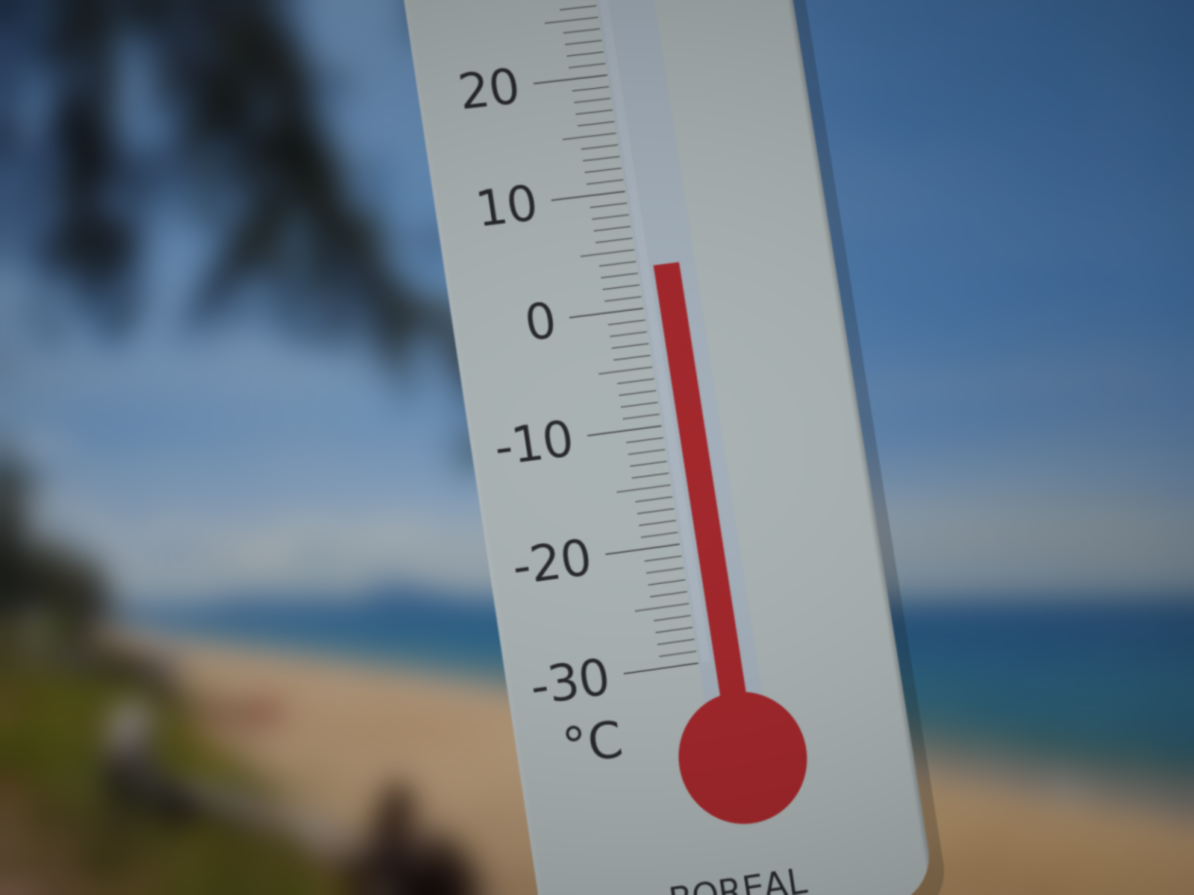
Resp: {"value": 3.5, "unit": "°C"}
